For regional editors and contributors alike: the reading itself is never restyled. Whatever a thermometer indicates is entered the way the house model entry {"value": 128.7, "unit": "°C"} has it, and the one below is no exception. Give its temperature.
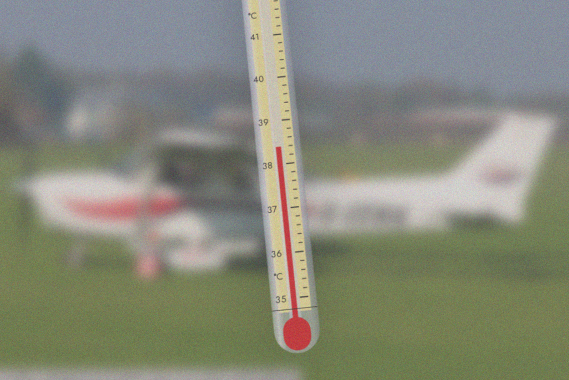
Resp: {"value": 38.4, "unit": "°C"}
